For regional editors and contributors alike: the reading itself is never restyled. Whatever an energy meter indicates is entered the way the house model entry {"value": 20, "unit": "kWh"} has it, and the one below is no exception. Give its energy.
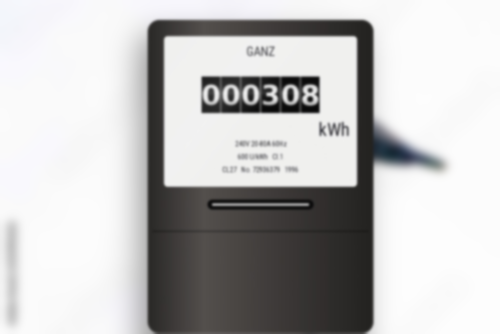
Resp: {"value": 308, "unit": "kWh"}
